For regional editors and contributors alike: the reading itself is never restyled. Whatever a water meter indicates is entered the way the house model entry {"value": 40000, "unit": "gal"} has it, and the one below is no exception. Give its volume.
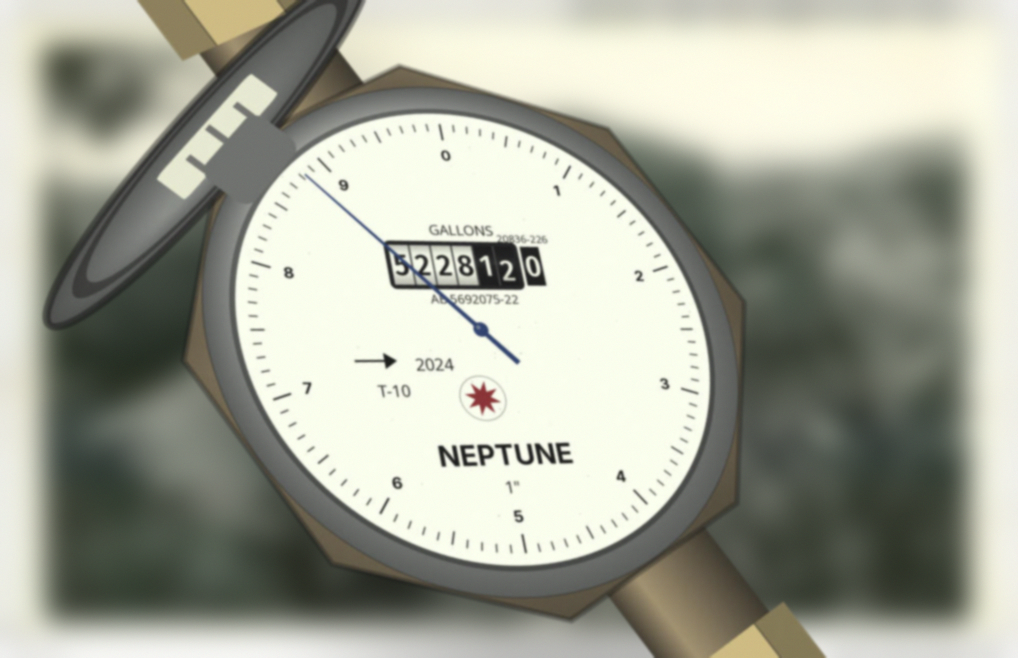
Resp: {"value": 5228118.8, "unit": "gal"}
